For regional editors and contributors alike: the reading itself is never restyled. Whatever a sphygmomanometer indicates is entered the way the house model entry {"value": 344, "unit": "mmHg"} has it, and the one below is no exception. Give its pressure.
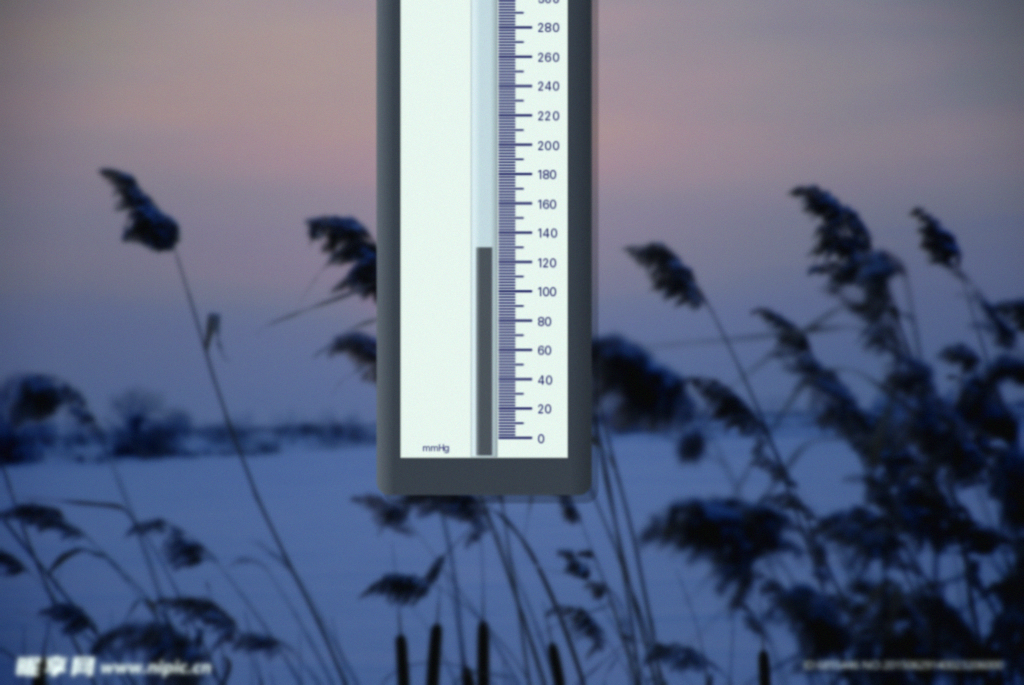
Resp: {"value": 130, "unit": "mmHg"}
